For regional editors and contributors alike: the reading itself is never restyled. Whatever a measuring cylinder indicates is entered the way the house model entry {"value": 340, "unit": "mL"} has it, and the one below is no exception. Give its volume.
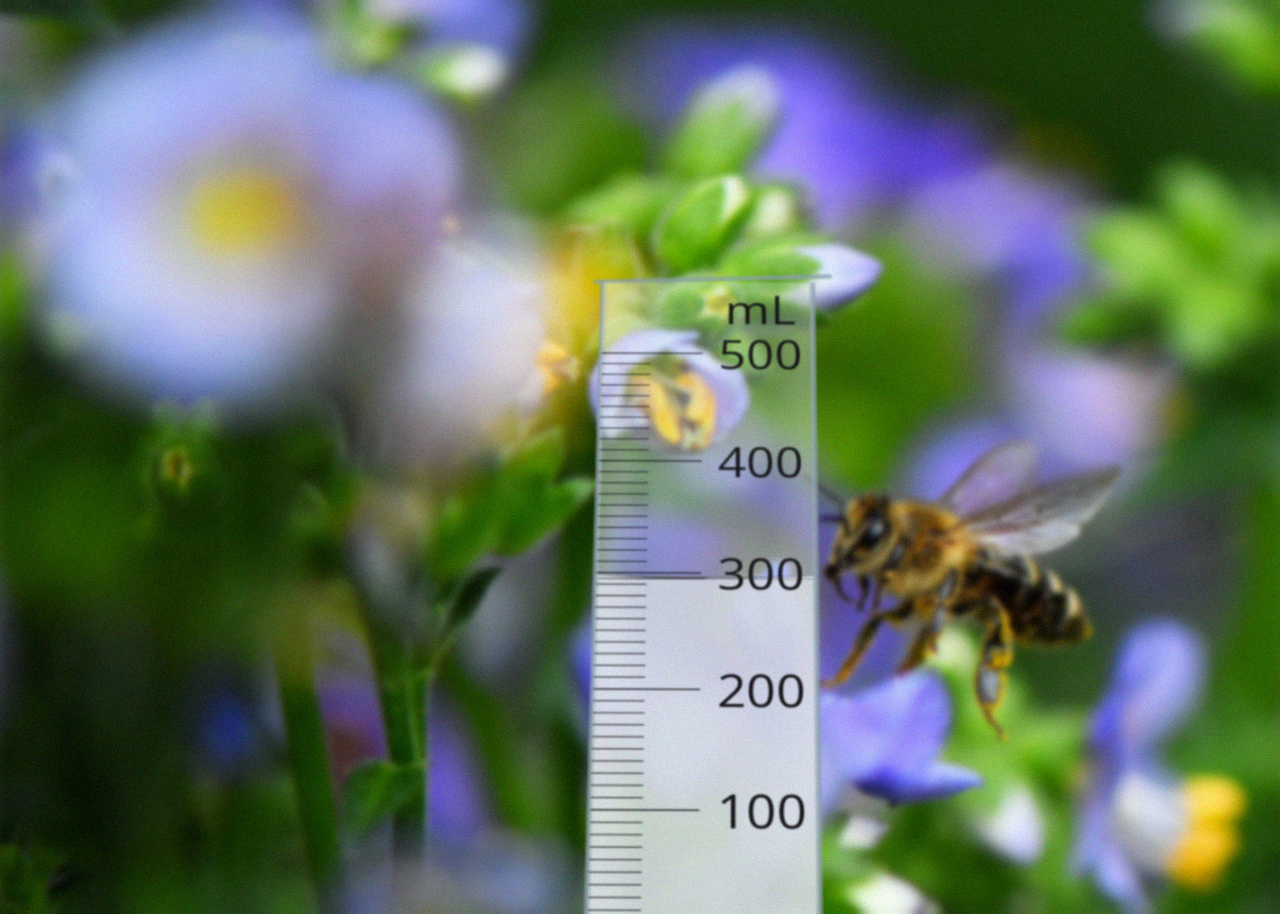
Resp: {"value": 295, "unit": "mL"}
